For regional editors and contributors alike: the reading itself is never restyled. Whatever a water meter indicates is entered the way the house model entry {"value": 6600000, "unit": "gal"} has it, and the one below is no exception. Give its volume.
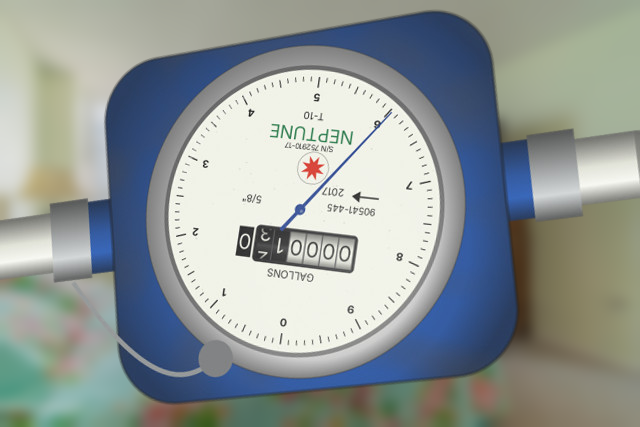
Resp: {"value": 126.0, "unit": "gal"}
